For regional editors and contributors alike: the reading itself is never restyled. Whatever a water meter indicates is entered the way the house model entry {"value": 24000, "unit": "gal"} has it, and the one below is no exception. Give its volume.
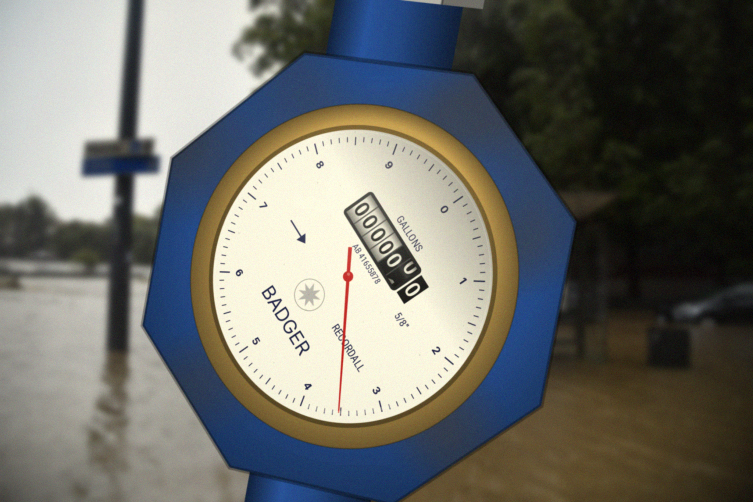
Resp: {"value": 3.5, "unit": "gal"}
